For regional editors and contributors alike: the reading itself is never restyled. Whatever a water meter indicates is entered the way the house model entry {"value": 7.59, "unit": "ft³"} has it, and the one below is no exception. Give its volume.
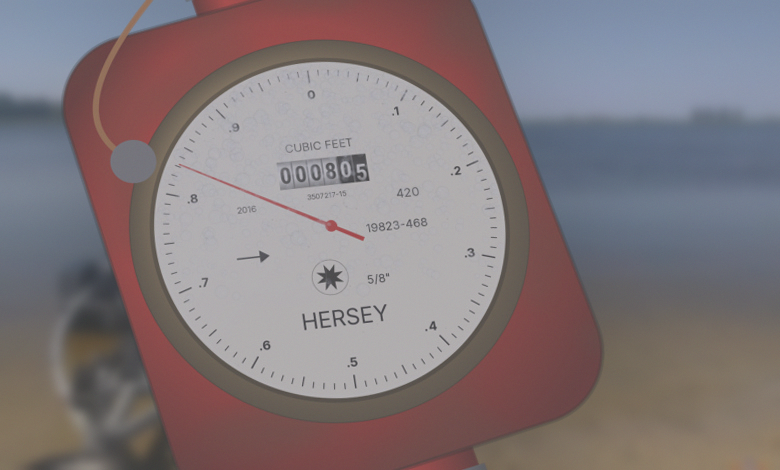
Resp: {"value": 804.83, "unit": "ft³"}
